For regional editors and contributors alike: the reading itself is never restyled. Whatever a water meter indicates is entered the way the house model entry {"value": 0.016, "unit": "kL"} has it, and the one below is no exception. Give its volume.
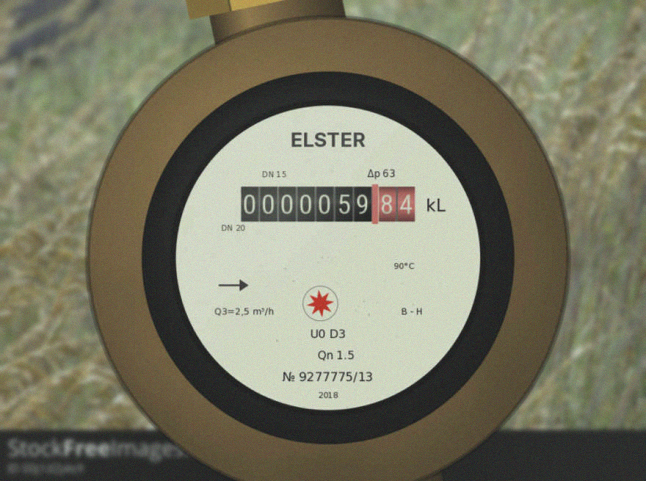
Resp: {"value": 59.84, "unit": "kL"}
